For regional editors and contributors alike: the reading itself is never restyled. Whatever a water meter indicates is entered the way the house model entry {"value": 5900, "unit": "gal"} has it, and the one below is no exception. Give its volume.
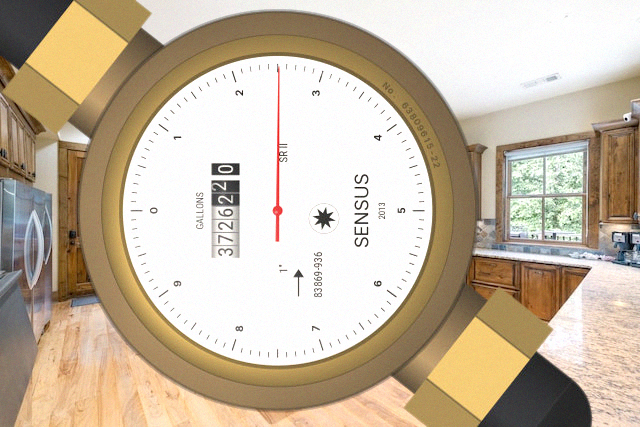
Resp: {"value": 3726222.5, "unit": "gal"}
